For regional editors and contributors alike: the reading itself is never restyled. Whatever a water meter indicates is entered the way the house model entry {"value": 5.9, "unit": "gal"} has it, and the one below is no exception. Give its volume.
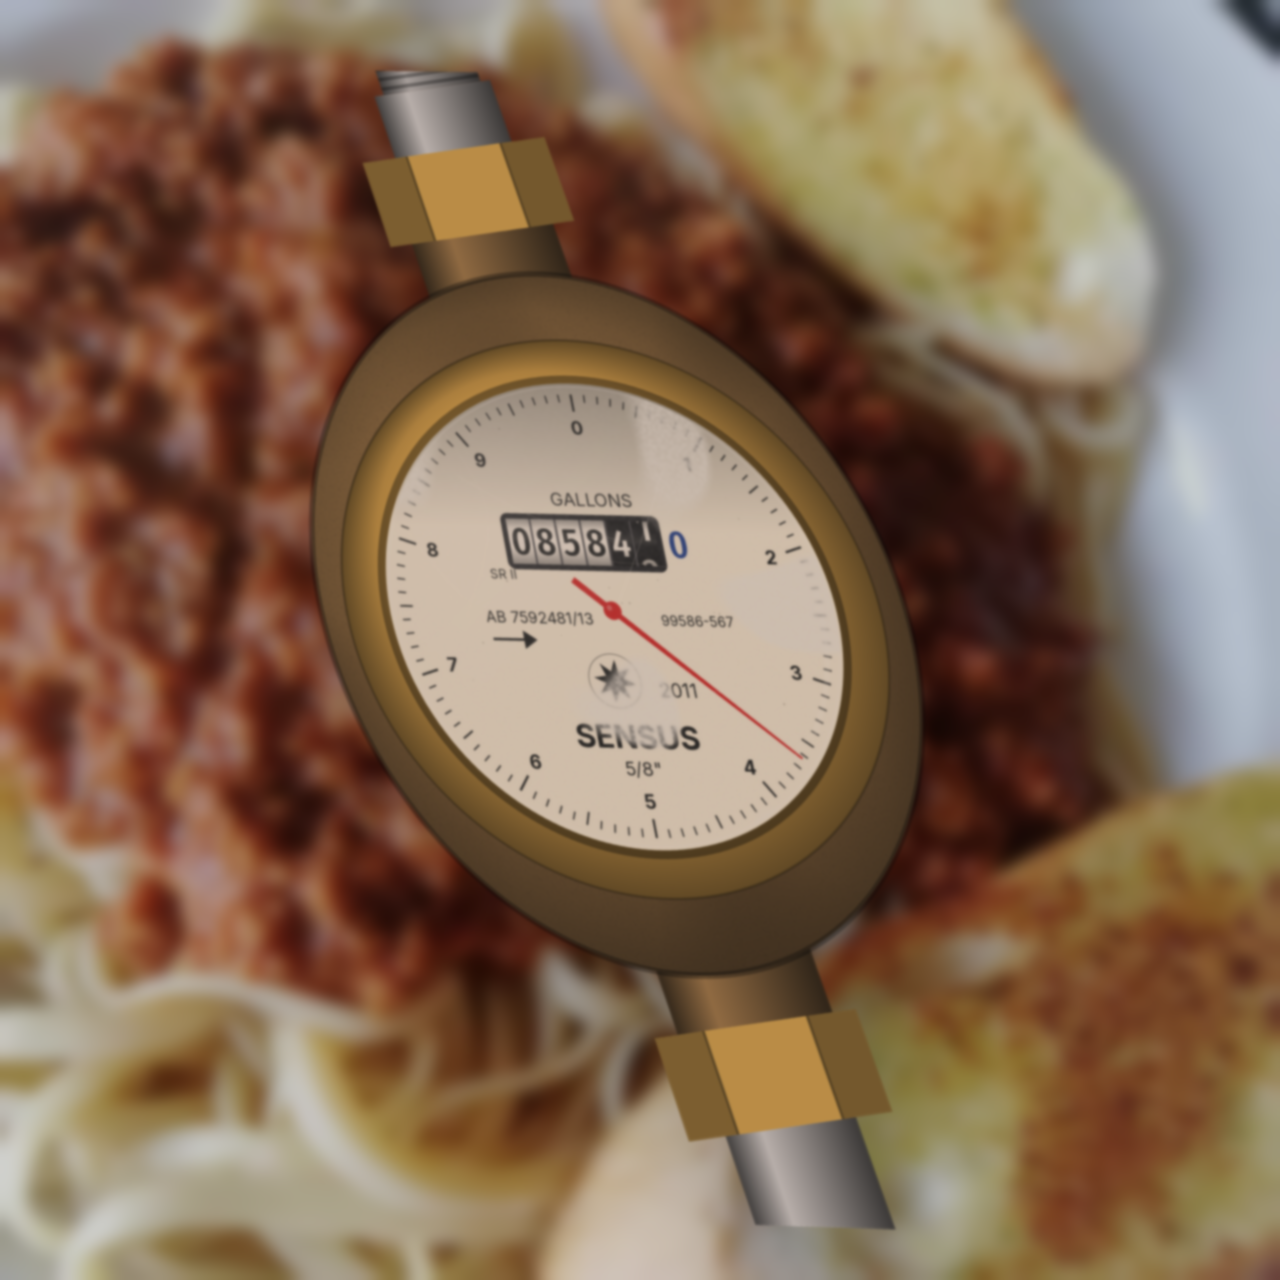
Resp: {"value": 858413.6, "unit": "gal"}
